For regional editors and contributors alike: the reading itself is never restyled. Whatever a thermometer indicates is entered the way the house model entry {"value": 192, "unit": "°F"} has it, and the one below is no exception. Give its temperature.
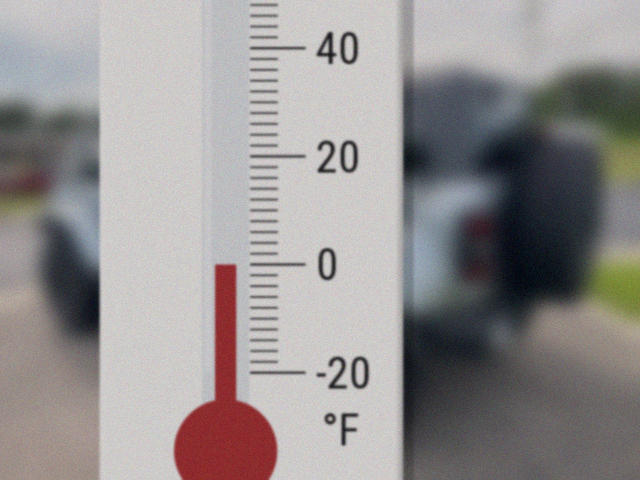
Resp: {"value": 0, "unit": "°F"}
